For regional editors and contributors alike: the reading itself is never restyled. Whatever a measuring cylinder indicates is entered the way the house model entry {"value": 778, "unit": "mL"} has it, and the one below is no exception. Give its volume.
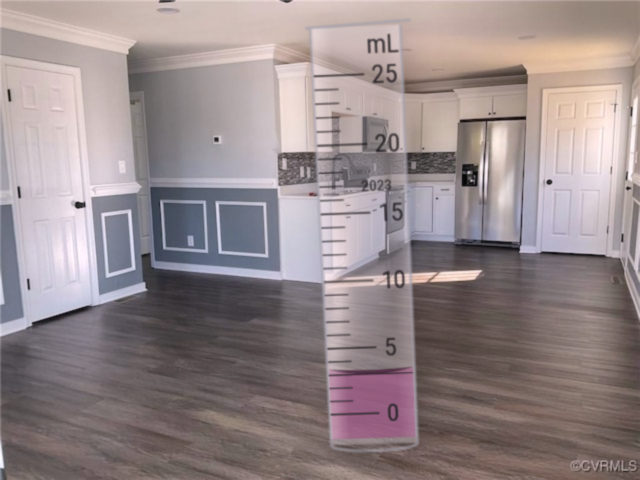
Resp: {"value": 3, "unit": "mL"}
